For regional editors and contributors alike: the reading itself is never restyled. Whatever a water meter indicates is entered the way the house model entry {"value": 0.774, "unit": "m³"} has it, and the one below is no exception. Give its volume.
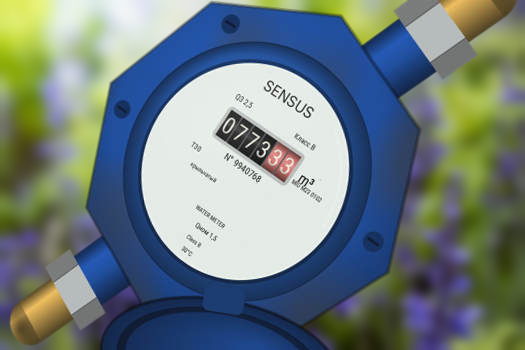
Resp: {"value": 773.33, "unit": "m³"}
